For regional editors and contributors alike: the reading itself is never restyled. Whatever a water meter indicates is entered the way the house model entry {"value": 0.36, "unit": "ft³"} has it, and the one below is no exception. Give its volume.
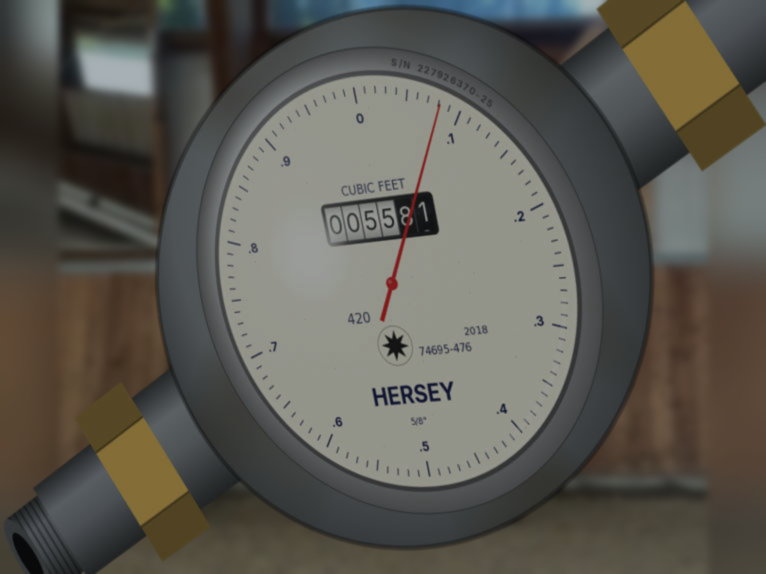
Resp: {"value": 5581.08, "unit": "ft³"}
